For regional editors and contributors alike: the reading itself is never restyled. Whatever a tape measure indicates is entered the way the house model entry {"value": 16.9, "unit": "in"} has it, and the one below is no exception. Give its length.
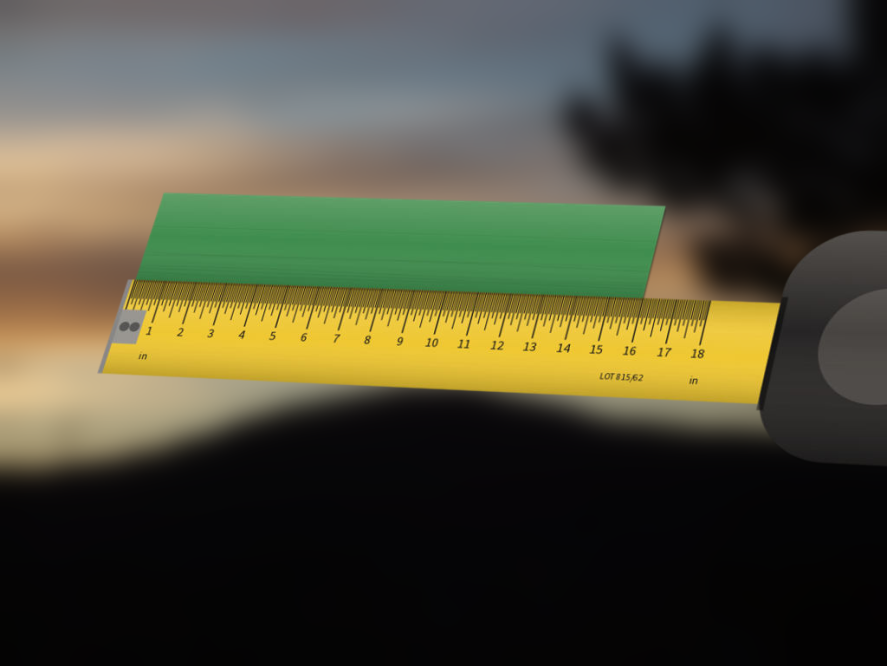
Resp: {"value": 16, "unit": "in"}
